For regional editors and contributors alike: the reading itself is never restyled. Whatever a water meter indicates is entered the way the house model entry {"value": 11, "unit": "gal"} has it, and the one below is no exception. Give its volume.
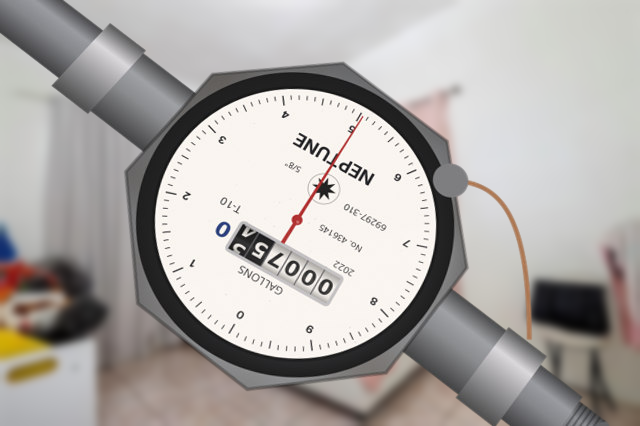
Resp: {"value": 7535.0, "unit": "gal"}
